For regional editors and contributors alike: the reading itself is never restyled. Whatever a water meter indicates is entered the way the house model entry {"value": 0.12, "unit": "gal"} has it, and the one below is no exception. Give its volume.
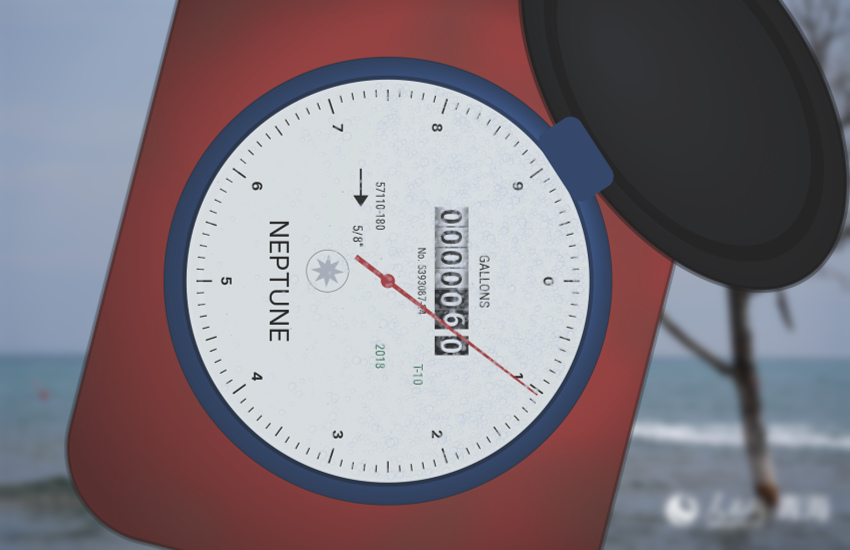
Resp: {"value": 61.0, "unit": "gal"}
